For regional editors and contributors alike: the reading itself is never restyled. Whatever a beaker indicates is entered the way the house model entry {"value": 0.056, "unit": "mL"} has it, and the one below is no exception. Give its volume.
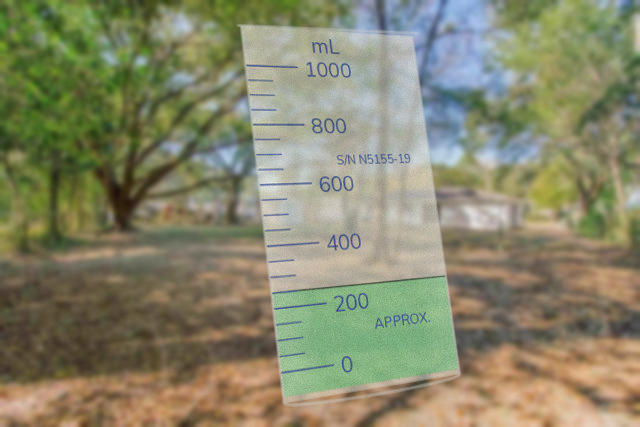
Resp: {"value": 250, "unit": "mL"}
